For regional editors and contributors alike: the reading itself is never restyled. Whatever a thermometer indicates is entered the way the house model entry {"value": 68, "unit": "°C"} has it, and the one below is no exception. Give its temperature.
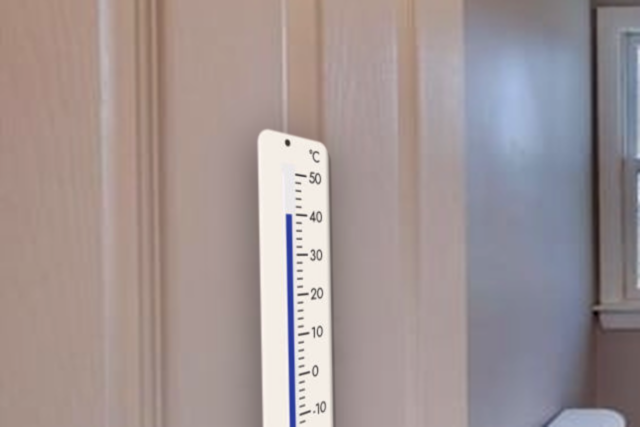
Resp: {"value": 40, "unit": "°C"}
